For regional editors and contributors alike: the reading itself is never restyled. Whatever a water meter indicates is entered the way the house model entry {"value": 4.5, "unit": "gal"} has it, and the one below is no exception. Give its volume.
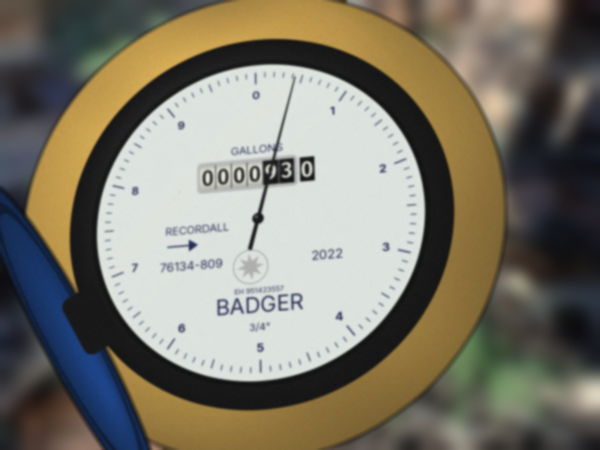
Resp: {"value": 930.4, "unit": "gal"}
